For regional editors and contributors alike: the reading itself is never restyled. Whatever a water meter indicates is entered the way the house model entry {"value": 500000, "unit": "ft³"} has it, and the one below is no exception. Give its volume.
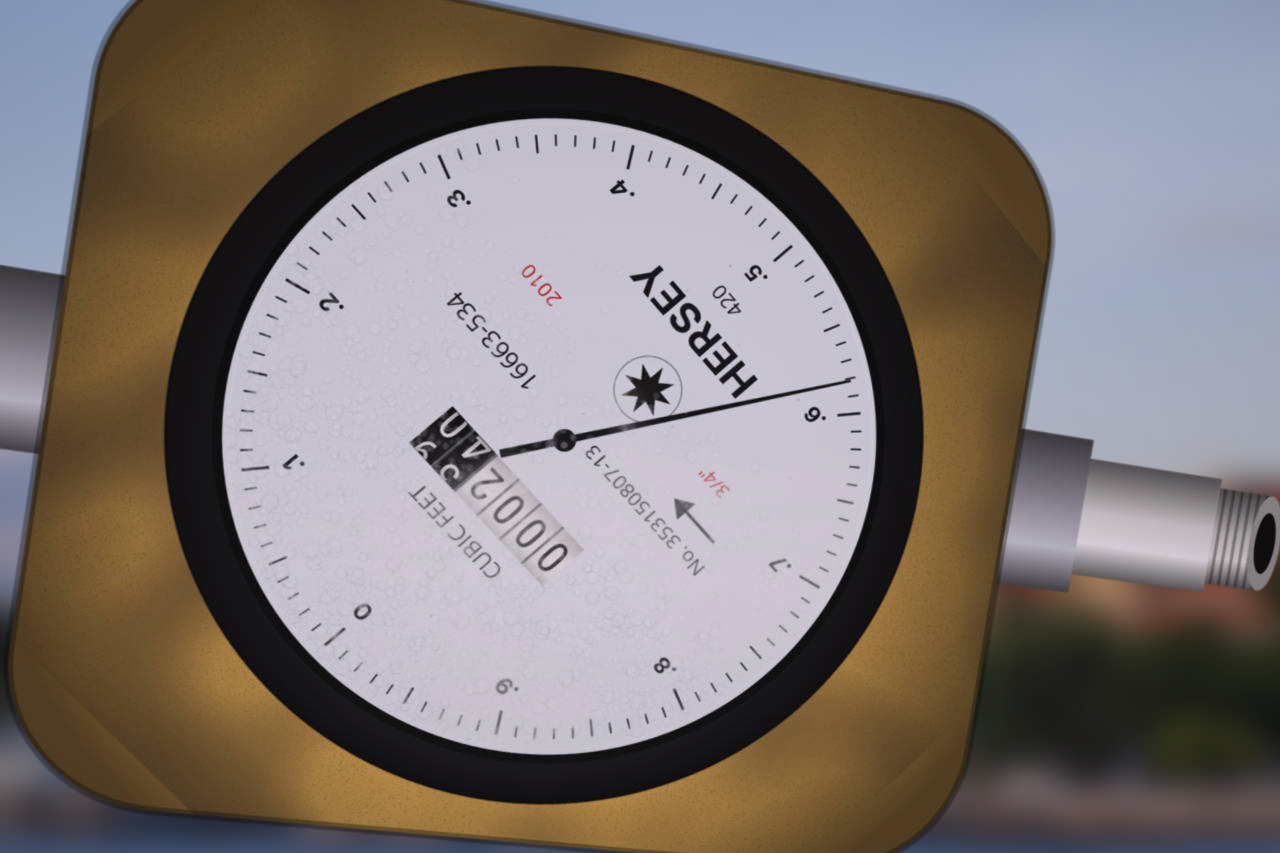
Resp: {"value": 239.58, "unit": "ft³"}
